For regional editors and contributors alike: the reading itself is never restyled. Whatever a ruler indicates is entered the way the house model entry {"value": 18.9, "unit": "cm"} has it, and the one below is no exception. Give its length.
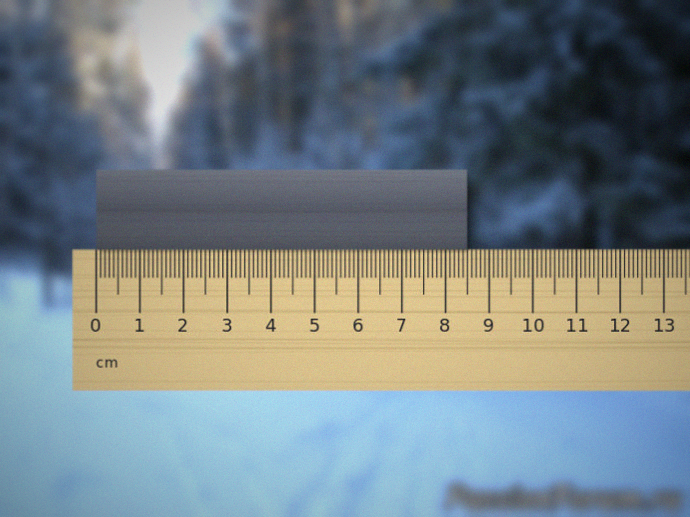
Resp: {"value": 8.5, "unit": "cm"}
